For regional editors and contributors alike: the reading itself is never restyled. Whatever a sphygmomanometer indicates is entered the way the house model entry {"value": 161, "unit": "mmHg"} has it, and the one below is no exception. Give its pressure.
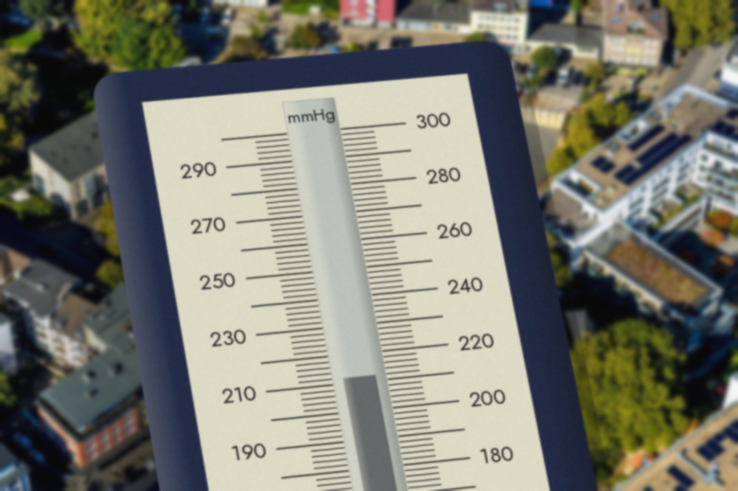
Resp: {"value": 212, "unit": "mmHg"}
